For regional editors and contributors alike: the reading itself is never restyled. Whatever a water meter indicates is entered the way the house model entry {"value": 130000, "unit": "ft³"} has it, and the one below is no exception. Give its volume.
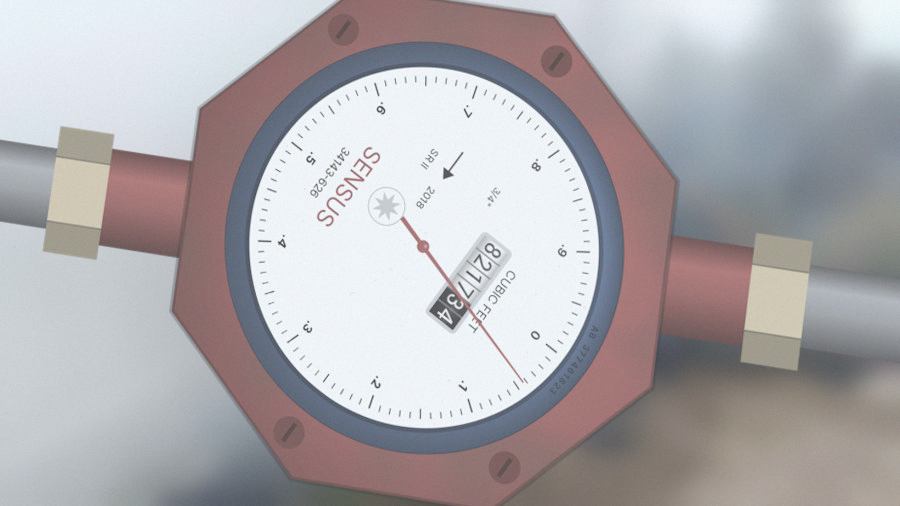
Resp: {"value": 821734.04, "unit": "ft³"}
